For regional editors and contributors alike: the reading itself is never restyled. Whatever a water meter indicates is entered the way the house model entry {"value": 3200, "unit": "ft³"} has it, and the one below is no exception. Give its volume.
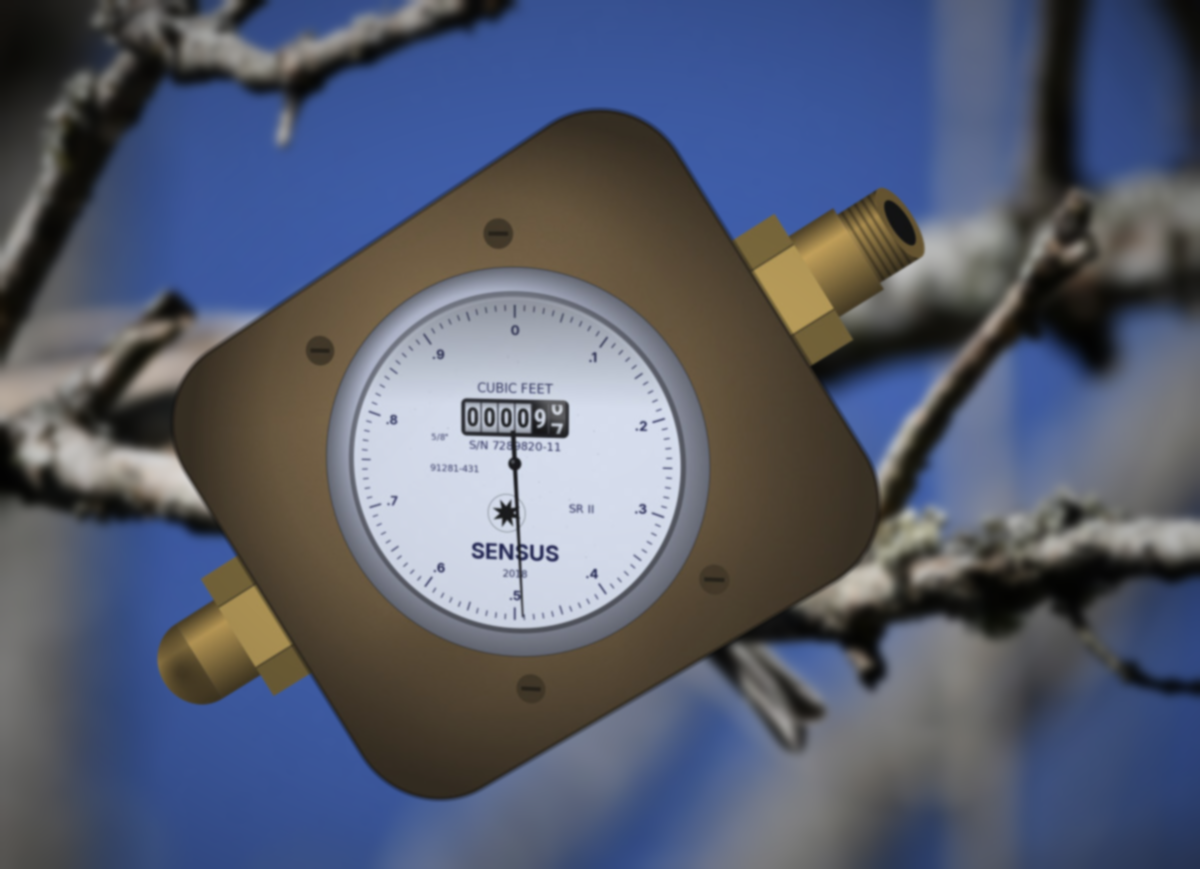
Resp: {"value": 96.49, "unit": "ft³"}
